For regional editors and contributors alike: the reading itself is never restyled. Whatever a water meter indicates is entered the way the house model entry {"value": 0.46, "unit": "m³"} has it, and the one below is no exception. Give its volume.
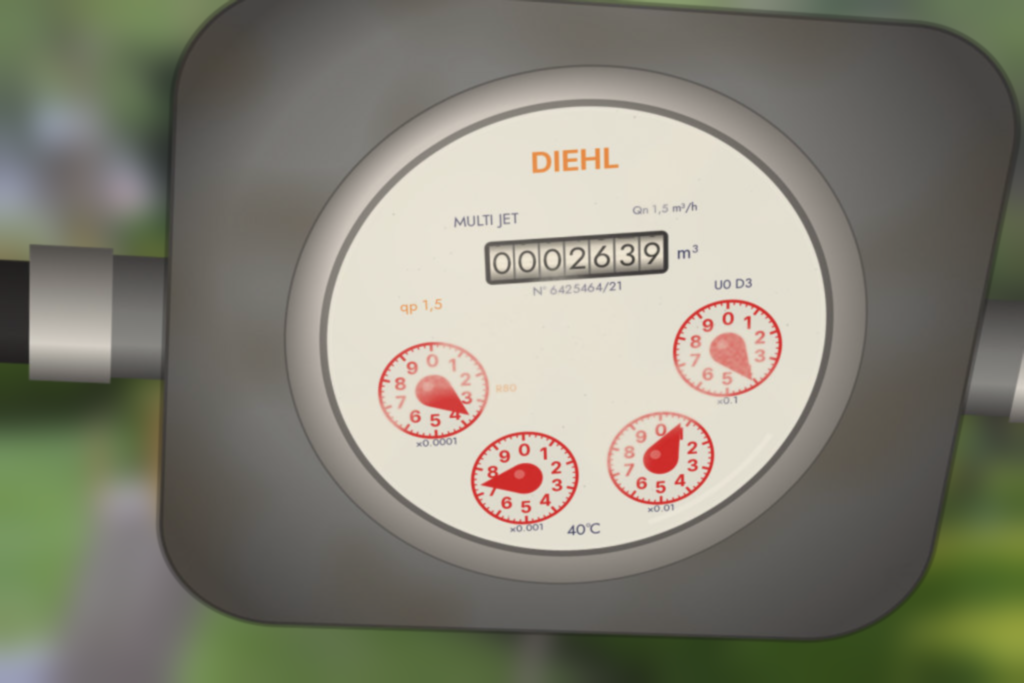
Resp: {"value": 2639.4073, "unit": "m³"}
